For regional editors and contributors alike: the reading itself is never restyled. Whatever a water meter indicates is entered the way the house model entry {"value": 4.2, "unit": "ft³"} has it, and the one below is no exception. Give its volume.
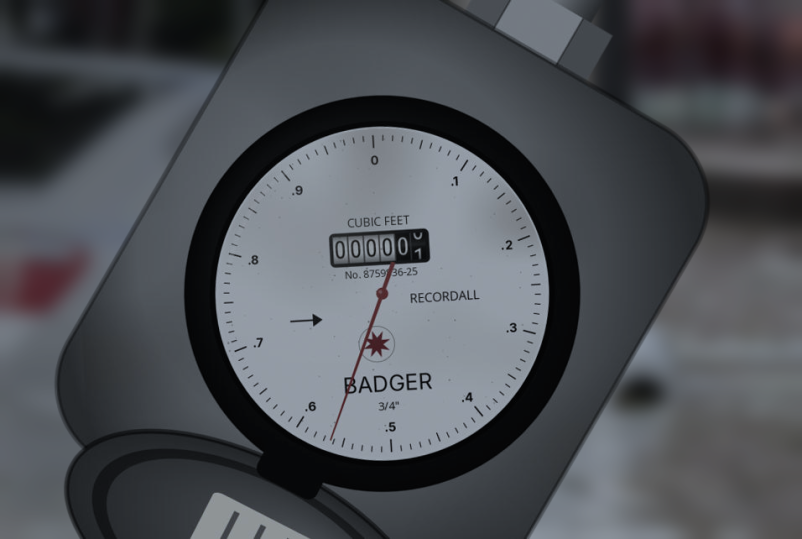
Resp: {"value": 0.56, "unit": "ft³"}
